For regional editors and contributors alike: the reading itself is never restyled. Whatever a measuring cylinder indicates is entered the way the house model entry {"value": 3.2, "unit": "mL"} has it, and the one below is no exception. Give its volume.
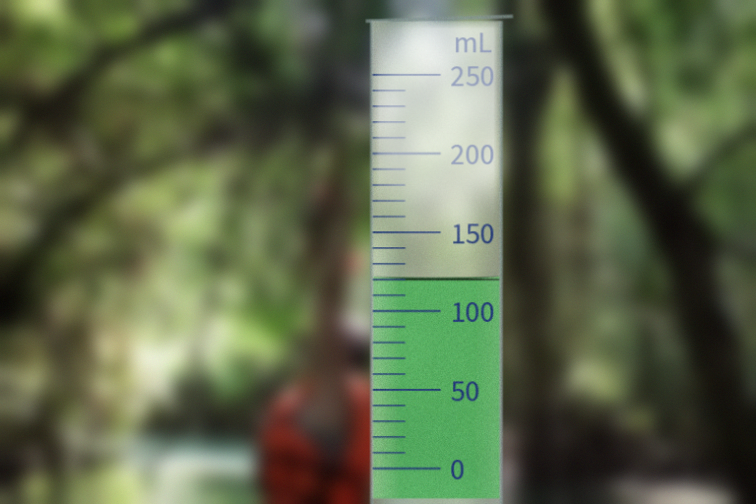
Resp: {"value": 120, "unit": "mL"}
